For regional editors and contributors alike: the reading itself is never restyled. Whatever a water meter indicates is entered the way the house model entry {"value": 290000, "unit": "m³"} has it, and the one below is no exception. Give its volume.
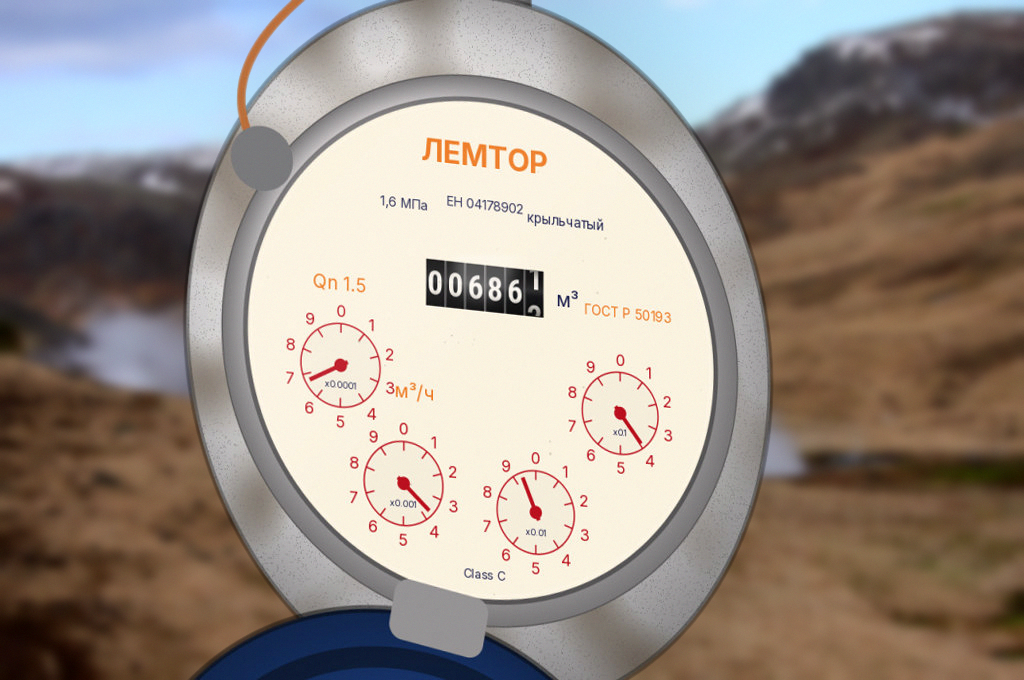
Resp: {"value": 6861.3936, "unit": "m³"}
